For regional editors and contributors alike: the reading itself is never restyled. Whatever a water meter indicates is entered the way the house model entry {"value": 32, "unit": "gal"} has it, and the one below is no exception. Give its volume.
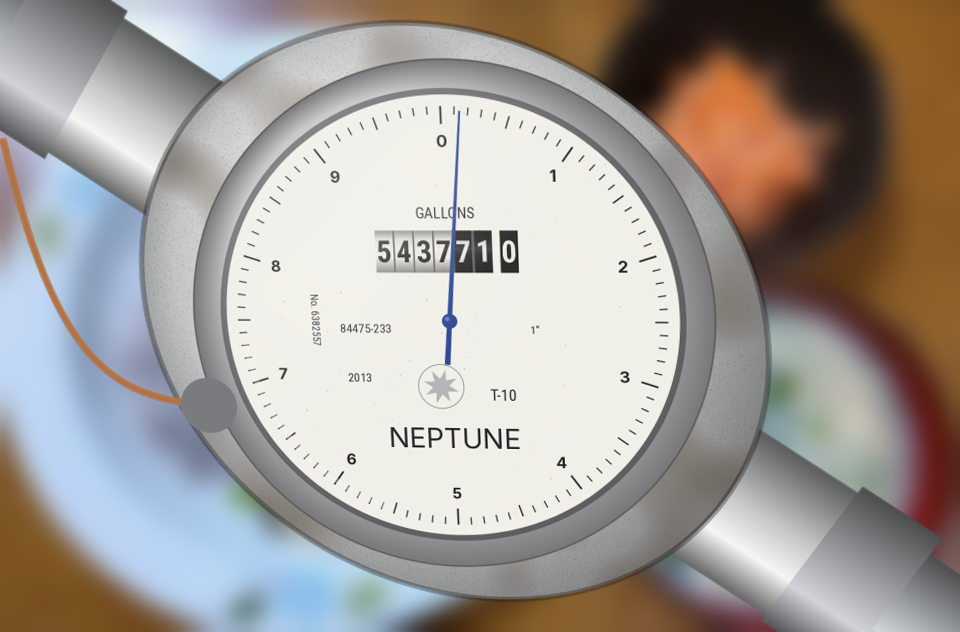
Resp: {"value": 5437710.1, "unit": "gal"}
